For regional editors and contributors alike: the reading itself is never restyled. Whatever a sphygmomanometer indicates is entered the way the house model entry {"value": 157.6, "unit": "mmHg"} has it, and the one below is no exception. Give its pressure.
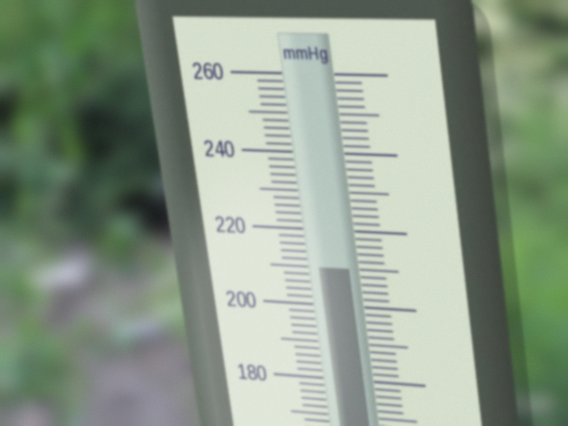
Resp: {"value": 210, "unit": "mmHg"}
